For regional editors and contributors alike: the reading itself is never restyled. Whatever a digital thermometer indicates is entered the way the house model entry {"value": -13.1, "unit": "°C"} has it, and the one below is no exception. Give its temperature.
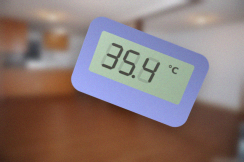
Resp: {"value": 35.4, "unit": "°C"}
